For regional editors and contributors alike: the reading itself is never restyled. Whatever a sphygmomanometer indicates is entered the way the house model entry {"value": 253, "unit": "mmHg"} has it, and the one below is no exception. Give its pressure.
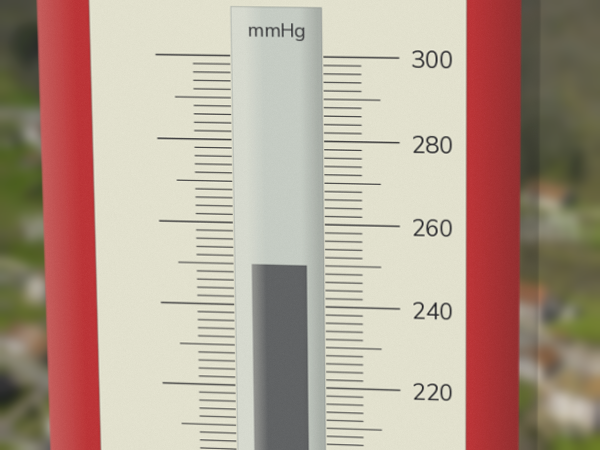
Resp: {"value": 250, "unit": "mmHg"}
